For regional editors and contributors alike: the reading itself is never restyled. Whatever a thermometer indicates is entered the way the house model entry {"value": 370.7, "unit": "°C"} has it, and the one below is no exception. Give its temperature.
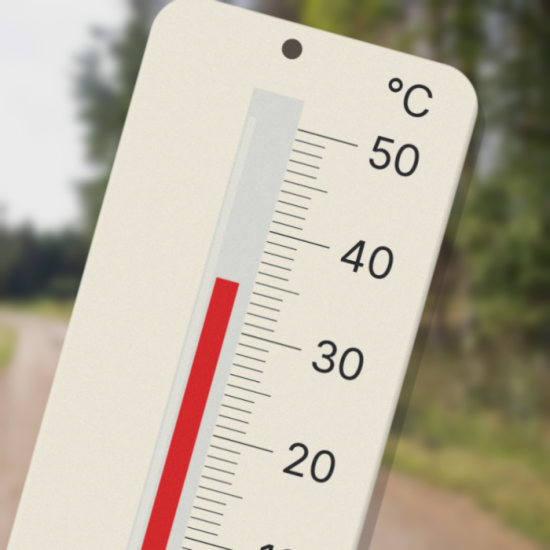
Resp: {"value": 34.5, "unit": "°C"}
